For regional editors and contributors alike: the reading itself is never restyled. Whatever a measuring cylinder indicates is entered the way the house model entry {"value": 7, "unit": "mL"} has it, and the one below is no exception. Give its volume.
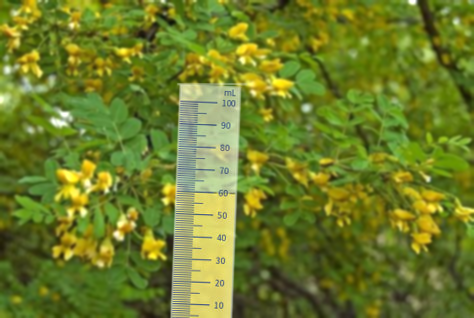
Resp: {"value": 60, "unit": "mL"}
